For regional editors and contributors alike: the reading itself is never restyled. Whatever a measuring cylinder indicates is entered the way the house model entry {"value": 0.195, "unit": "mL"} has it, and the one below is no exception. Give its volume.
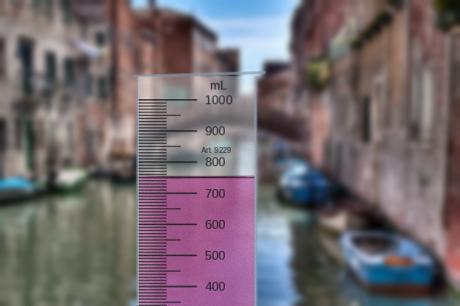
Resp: {"value": 750, "unit": "mL"}
